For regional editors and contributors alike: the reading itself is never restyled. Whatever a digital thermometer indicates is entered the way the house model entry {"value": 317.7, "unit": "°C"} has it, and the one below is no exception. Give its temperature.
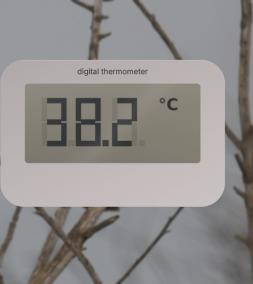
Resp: {"value": 38.2, "unit": "°C"}
